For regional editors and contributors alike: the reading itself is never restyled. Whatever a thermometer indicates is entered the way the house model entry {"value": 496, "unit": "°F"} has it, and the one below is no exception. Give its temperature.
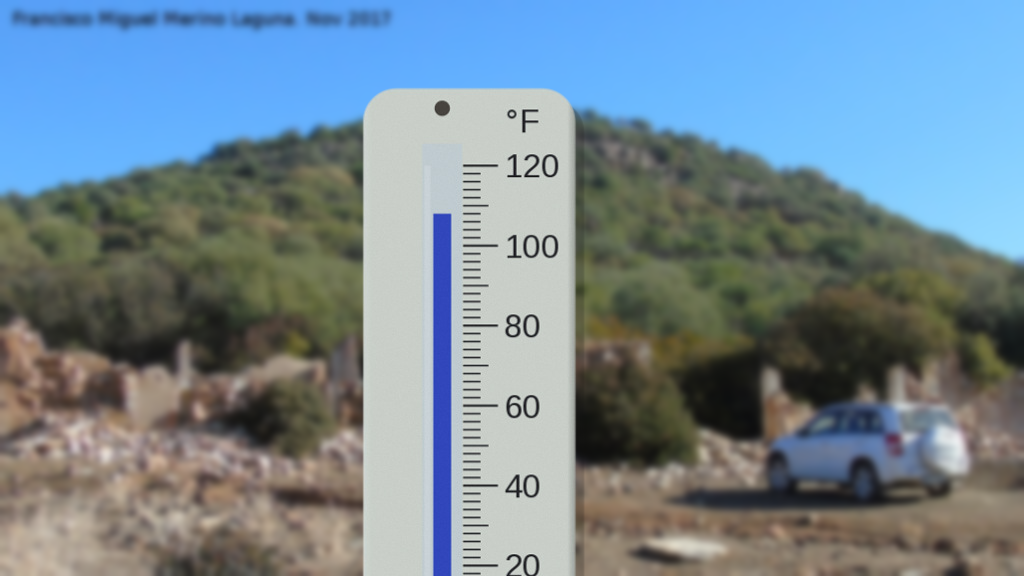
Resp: {"value": 108, "unit": "°F"}
